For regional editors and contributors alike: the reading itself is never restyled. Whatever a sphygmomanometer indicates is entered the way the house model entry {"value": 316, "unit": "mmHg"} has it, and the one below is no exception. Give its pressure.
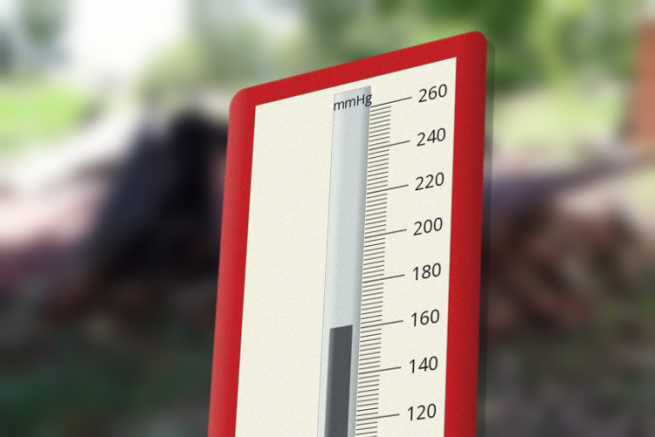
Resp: {"value": 162, "unit": "mmHg"}
